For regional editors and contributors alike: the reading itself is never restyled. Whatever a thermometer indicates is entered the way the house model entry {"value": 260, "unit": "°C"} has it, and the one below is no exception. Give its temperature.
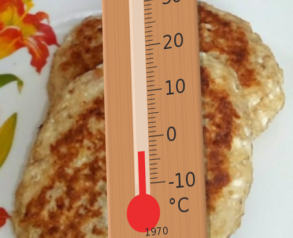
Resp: {"value": -3, "unit": "°C"}
